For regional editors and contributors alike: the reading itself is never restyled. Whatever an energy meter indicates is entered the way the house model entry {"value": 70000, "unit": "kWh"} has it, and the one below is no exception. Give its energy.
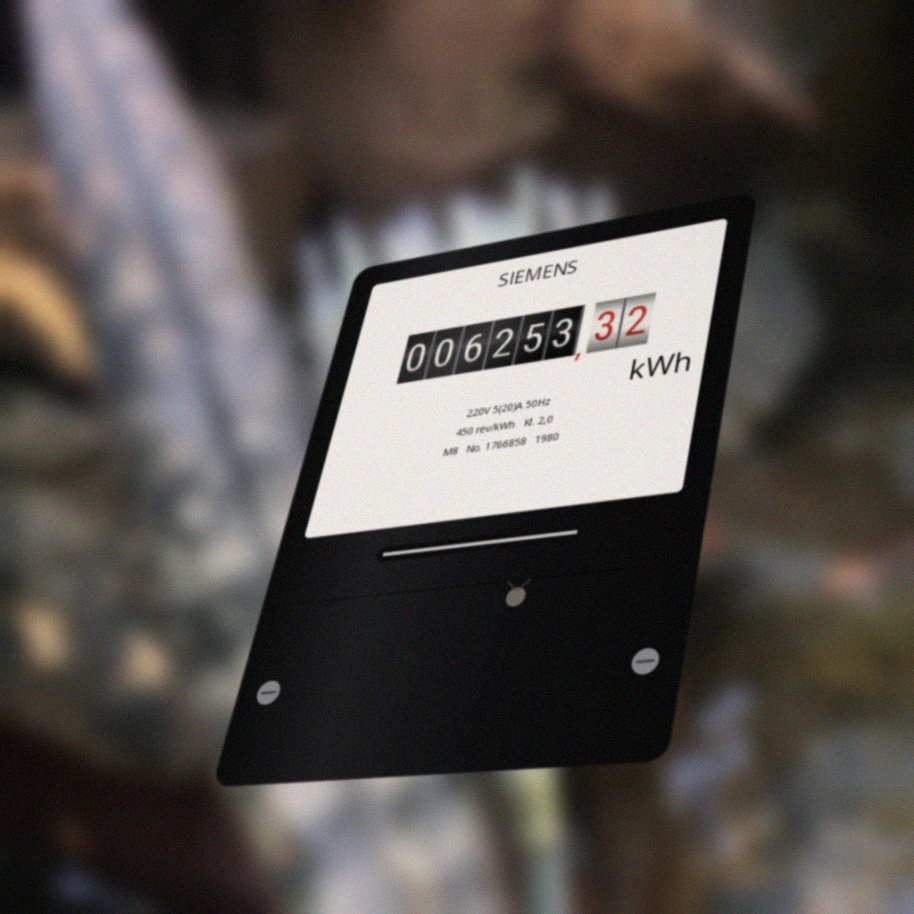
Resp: {"value": 6253.32, "unit": "kWh"}
